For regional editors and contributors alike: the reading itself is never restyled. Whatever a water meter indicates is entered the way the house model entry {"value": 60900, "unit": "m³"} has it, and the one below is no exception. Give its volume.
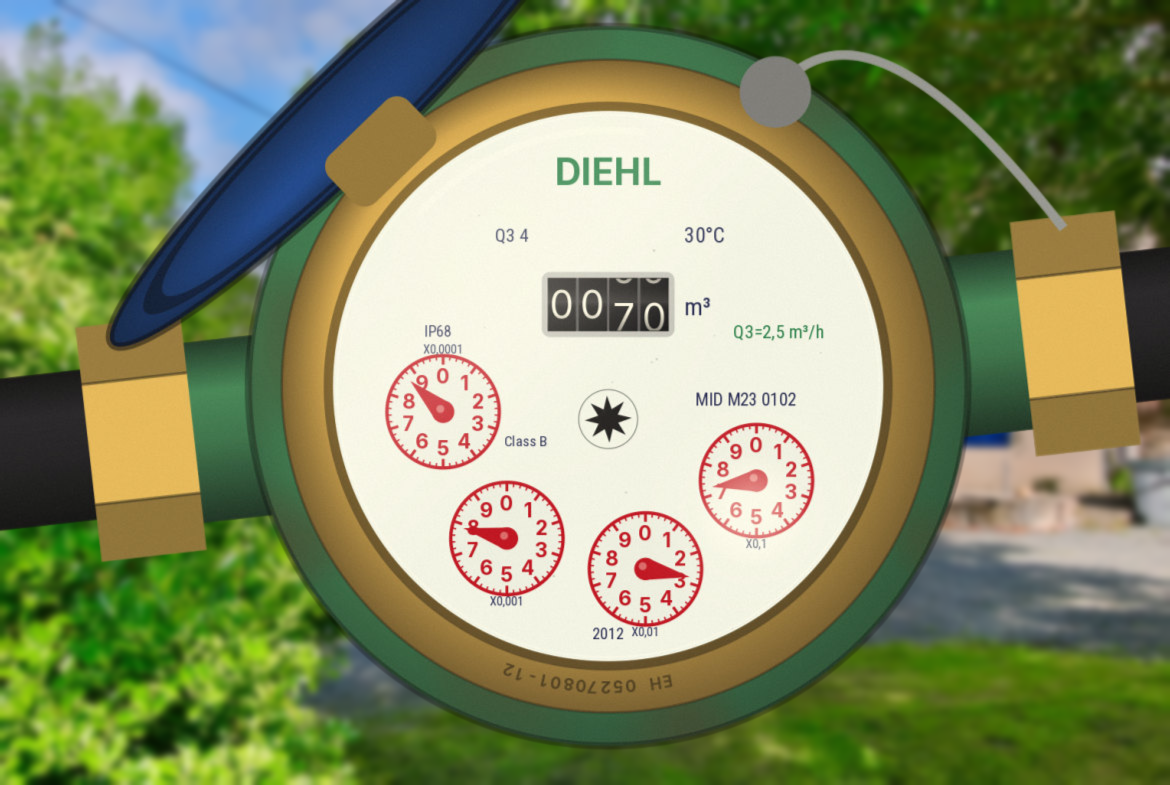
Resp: {"value": 69.7278, "unit": "m³"}
